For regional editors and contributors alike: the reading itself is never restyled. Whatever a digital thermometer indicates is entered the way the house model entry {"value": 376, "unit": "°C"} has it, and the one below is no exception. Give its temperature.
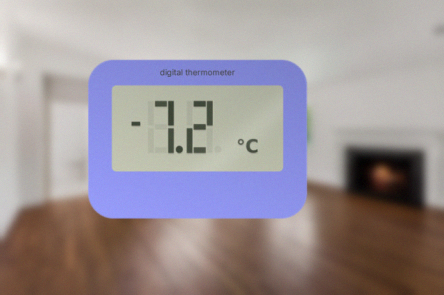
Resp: {"value": -7.2, "unit": "°C"}
